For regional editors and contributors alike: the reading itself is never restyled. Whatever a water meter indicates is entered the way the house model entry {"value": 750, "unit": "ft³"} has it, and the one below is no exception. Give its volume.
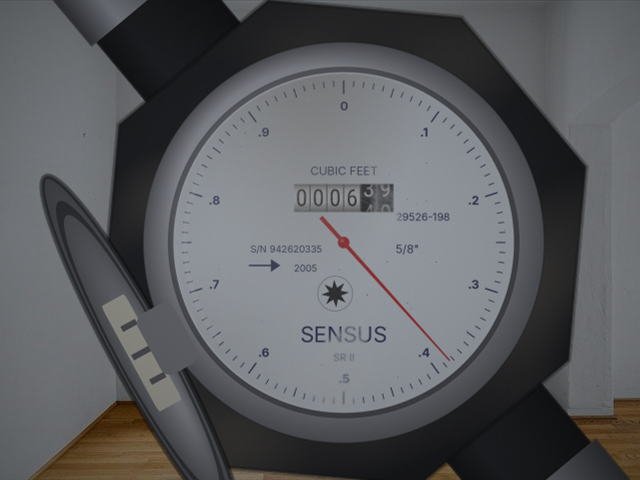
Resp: {"value": 639.38, "unit": "ft³"}
